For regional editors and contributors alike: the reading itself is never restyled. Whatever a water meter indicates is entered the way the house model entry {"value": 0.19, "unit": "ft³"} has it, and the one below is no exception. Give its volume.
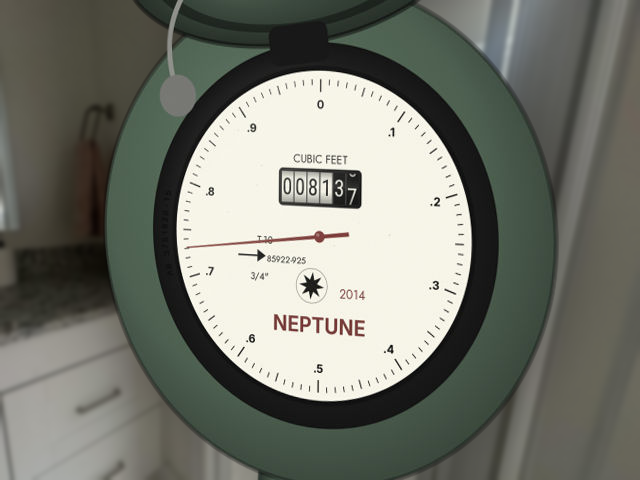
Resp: {"value": 8136.73, "unit": "ft³"}
